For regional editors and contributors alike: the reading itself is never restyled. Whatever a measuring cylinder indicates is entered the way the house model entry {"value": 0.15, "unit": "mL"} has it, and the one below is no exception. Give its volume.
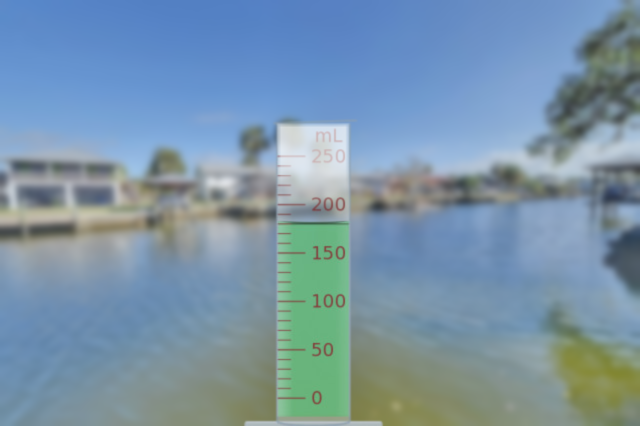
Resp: {"value": 180, "unit": "mL"}
